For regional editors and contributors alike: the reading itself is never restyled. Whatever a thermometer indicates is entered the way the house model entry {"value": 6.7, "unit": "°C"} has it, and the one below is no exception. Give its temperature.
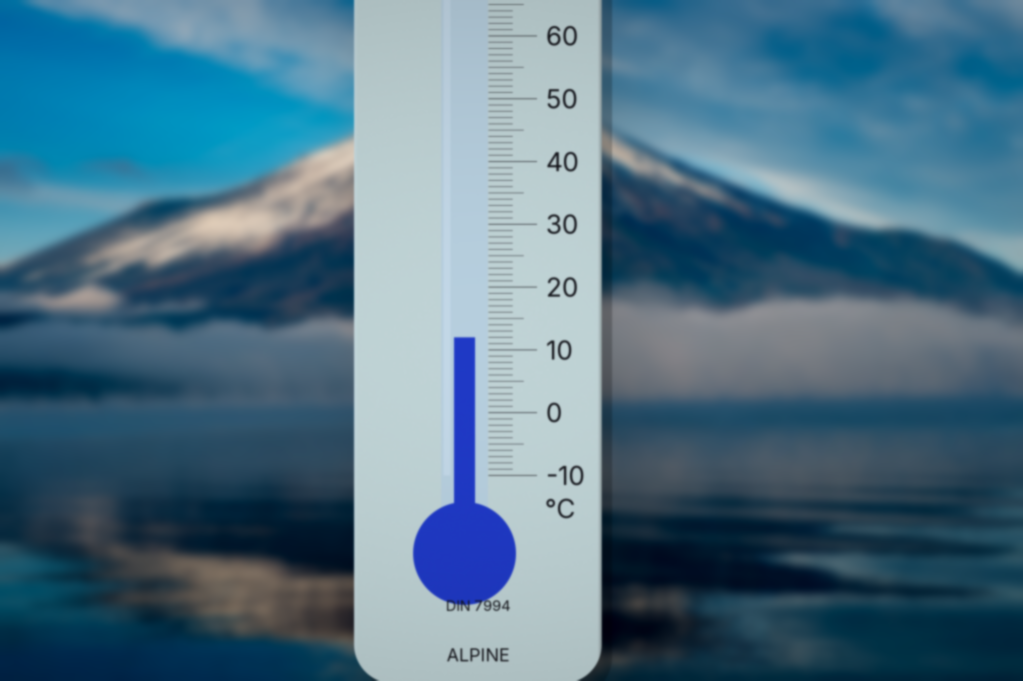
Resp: {"value": 12, "unit": "°C"}
